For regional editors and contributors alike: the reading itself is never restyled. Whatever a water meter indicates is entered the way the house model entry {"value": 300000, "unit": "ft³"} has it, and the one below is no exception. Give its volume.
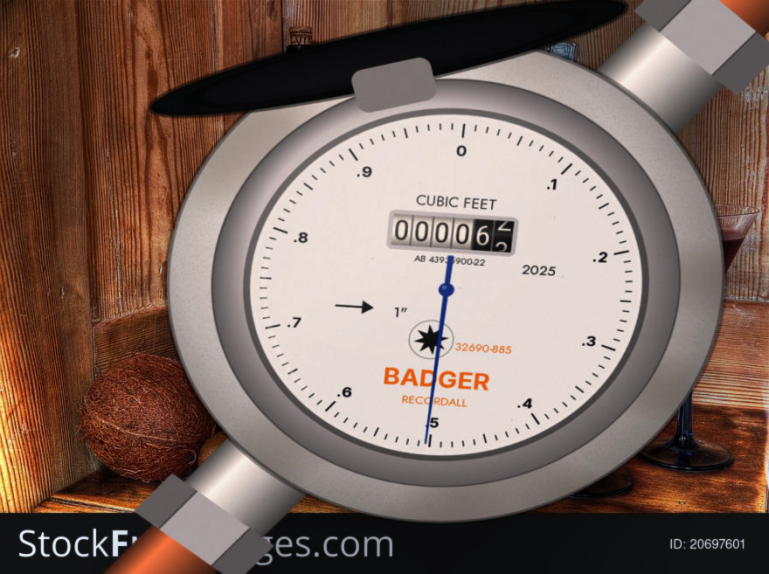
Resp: {"value": 62.50, "unit": "ft³"}
